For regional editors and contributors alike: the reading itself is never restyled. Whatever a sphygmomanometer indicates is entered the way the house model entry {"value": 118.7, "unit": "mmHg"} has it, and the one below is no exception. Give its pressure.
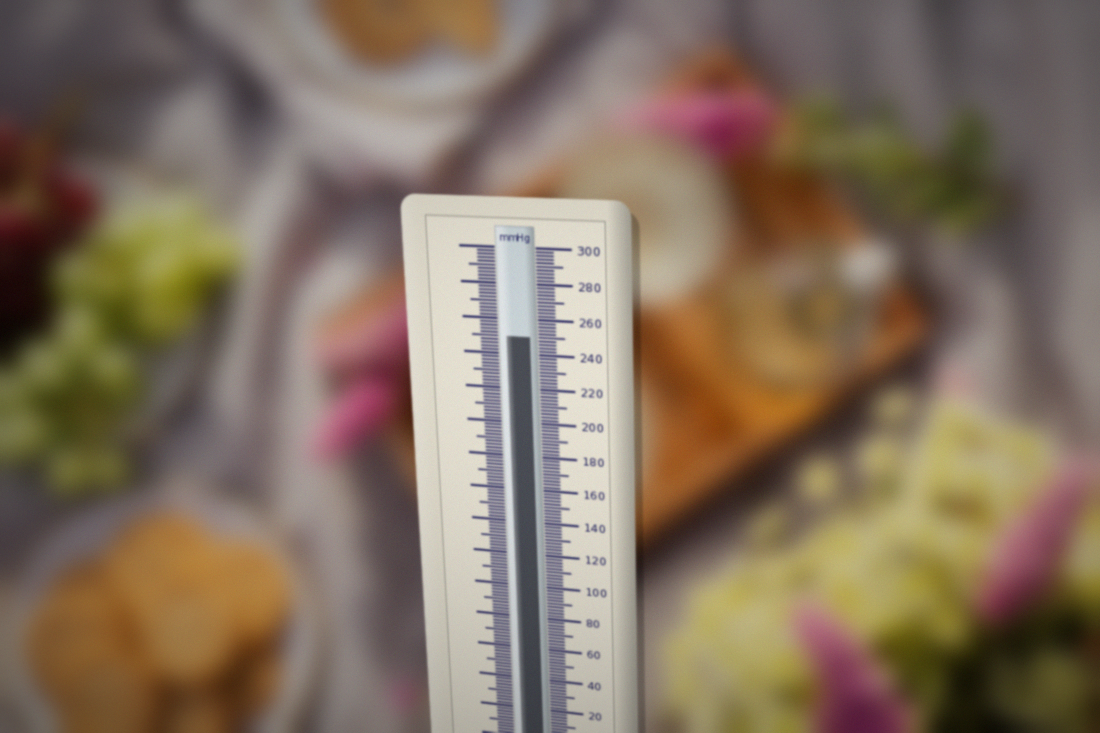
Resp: {"value": 250, "unit": "mmHg"}
